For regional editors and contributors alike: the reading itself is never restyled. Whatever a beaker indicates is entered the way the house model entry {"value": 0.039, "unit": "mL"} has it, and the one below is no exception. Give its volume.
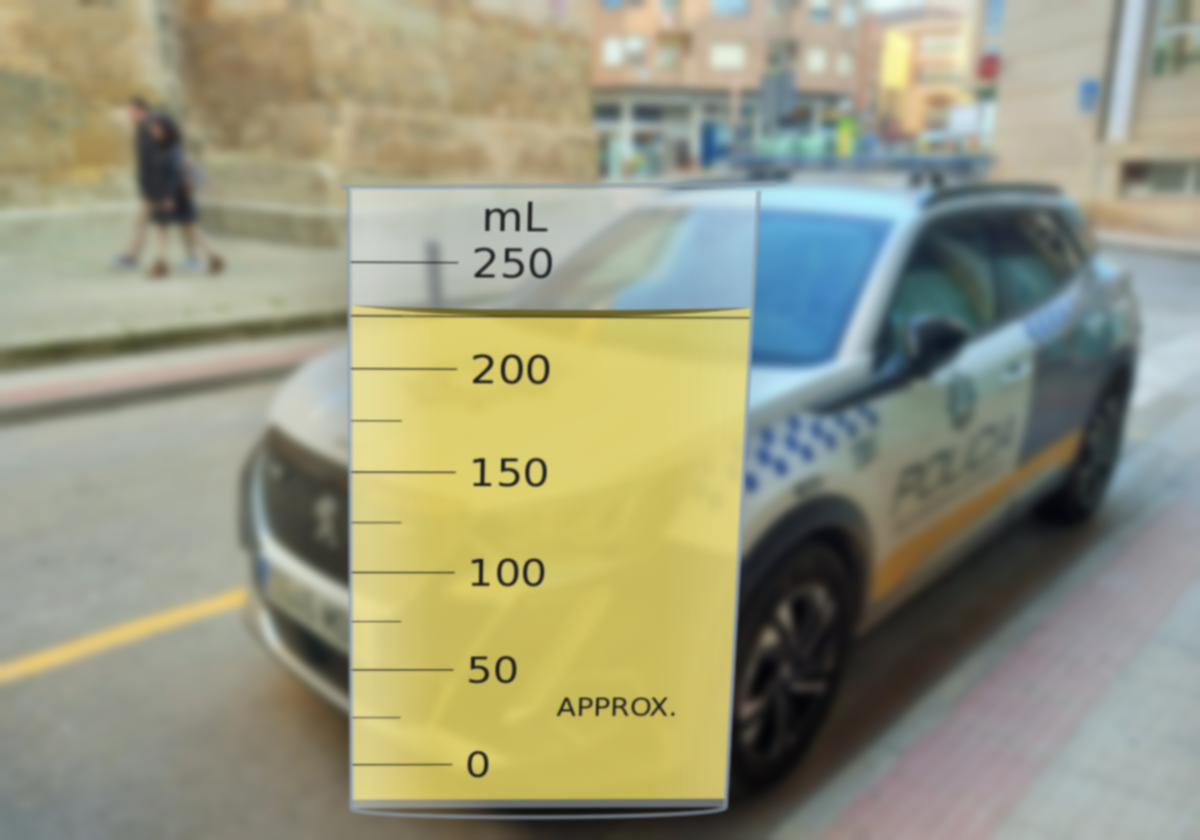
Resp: {"value": 225, "unit": "mL"}
